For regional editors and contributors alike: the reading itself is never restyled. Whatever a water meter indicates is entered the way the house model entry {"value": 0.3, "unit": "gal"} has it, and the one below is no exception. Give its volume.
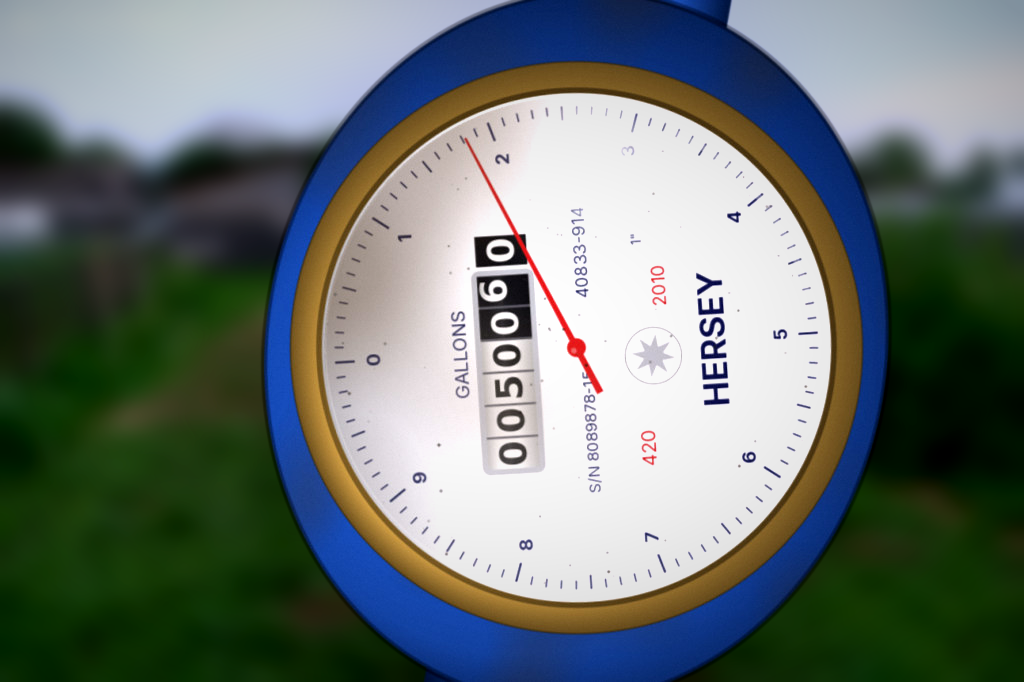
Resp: {"value": 50061.8, "unit": "gal"}
